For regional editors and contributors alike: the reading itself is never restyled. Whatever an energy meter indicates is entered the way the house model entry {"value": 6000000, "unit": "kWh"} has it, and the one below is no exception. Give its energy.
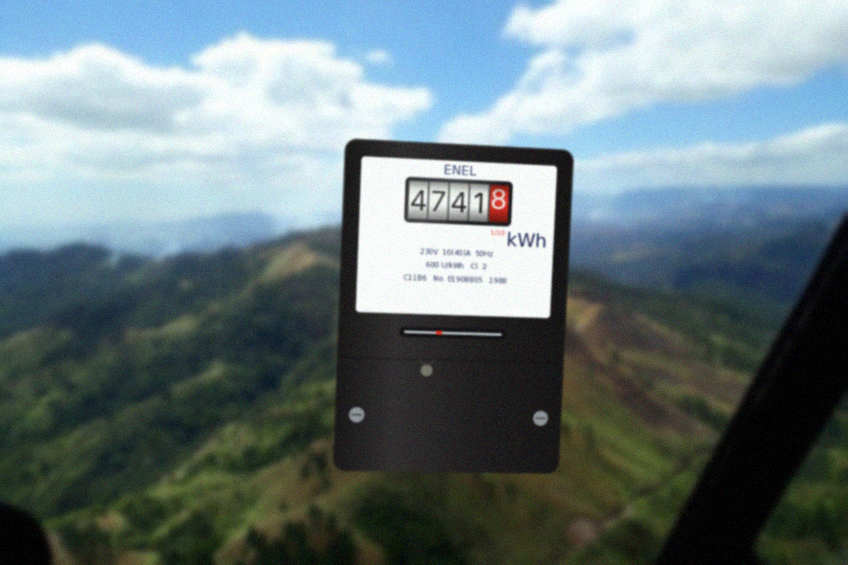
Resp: {"value": 4741.8, "unit": "kWh"}
